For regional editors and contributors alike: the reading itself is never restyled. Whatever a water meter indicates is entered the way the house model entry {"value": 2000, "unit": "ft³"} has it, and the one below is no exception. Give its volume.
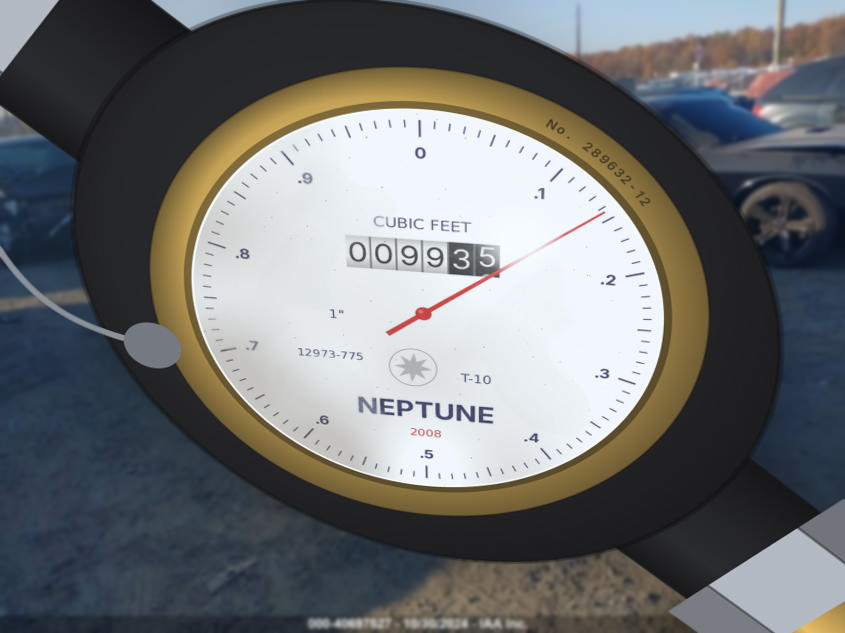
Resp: {"value": 9935.14, "unit": "ft³"}
